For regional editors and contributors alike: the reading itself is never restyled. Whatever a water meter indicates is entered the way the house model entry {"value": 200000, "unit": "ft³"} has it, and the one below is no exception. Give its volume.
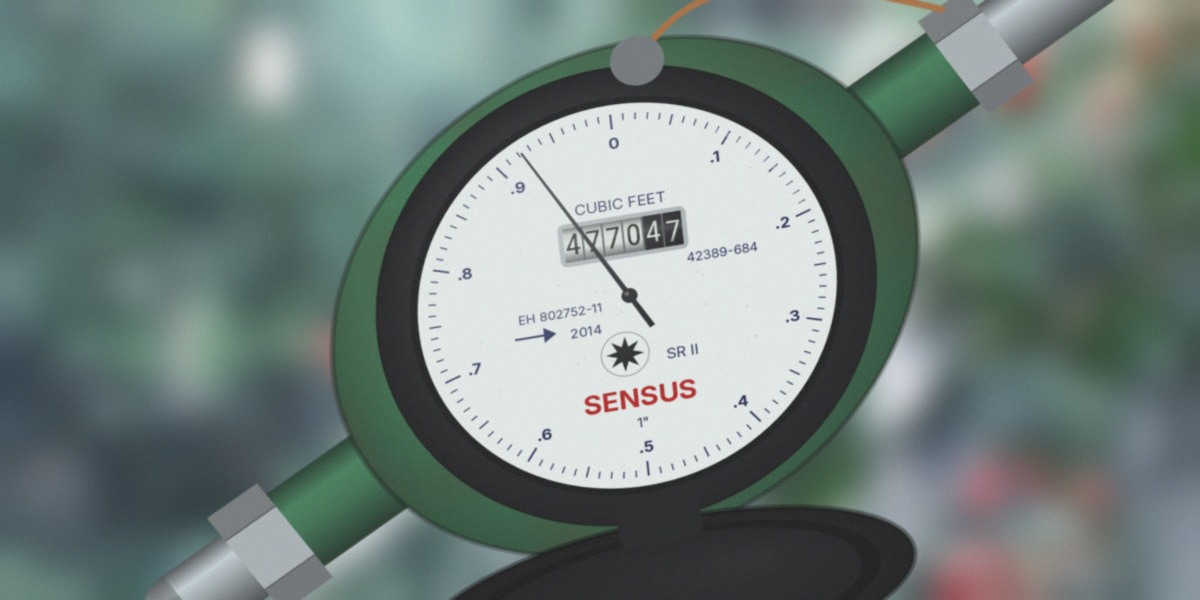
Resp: {"value": 477046.92, "unit": "ft³"}
